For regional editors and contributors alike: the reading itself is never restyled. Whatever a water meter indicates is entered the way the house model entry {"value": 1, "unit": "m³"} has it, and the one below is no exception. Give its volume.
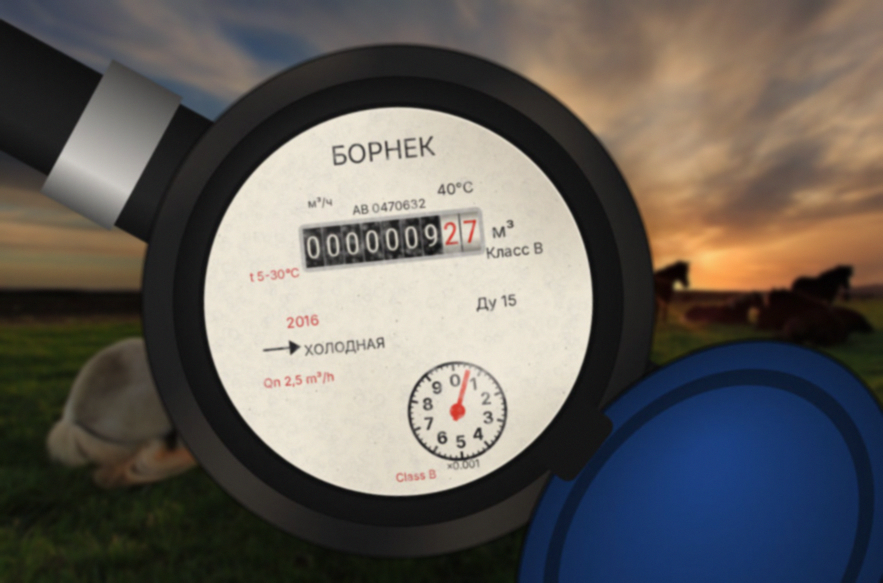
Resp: {"value": 9.270, "unit": "m³"}
